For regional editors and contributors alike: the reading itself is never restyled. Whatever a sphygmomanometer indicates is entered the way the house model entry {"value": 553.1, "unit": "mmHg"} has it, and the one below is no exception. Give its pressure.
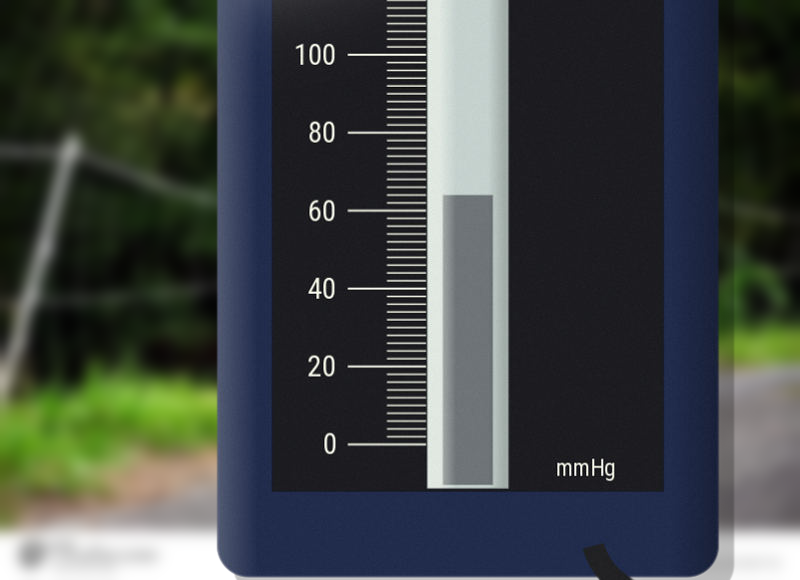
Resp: {"value": 64, "unit": "mmHg"}
